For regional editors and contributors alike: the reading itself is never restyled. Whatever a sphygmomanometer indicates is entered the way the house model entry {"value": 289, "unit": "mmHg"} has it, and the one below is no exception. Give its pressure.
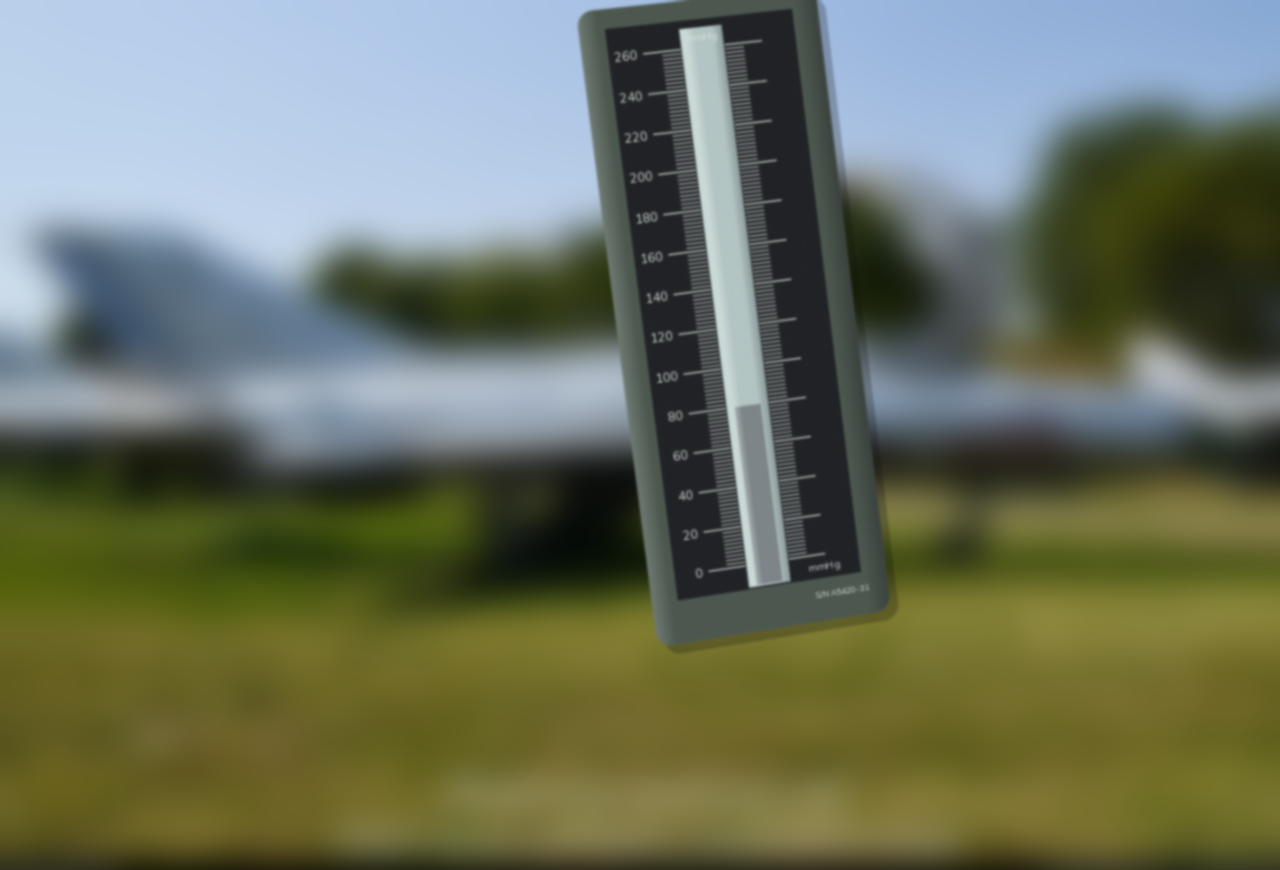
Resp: {"value": 80, "unit": "mmHg"}
